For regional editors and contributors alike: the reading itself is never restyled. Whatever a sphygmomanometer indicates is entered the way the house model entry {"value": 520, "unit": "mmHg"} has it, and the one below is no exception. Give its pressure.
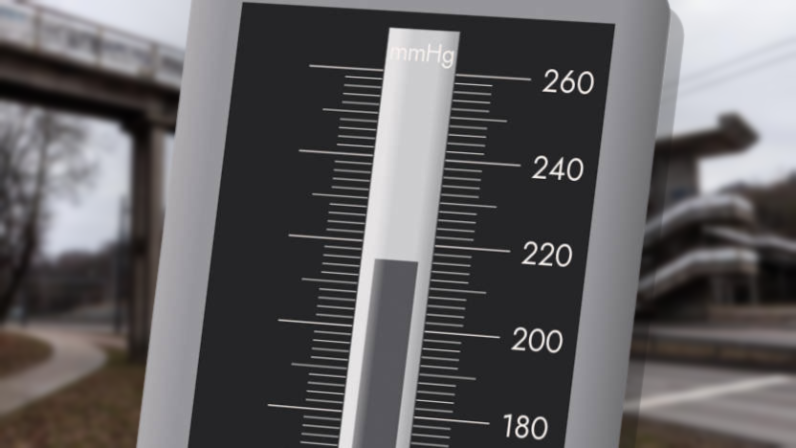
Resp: {"value": 216, "unit": "mmHg"}
